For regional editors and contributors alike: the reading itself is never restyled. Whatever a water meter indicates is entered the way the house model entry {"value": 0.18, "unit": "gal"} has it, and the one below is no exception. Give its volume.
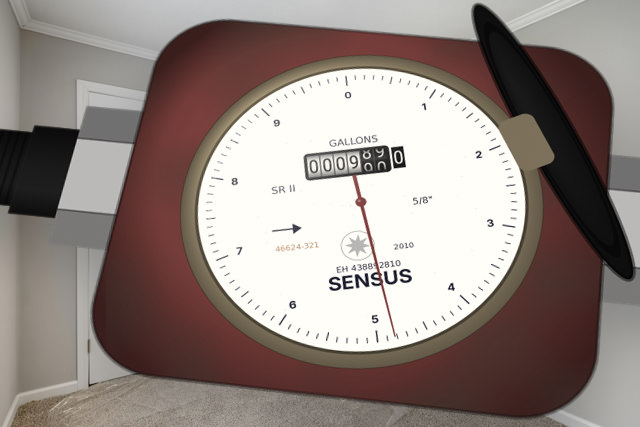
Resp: {"value": 9894.8, "unit": "gal"}
